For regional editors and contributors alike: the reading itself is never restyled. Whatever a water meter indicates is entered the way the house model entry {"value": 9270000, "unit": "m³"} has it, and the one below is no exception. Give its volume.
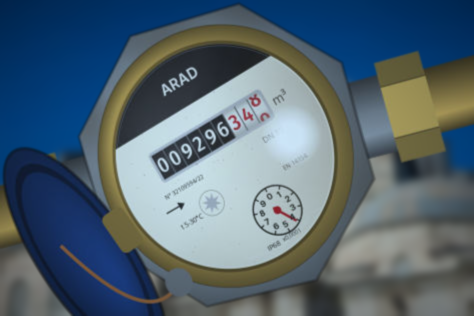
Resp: {"value": 9296.3484, "unit": "m³"}
